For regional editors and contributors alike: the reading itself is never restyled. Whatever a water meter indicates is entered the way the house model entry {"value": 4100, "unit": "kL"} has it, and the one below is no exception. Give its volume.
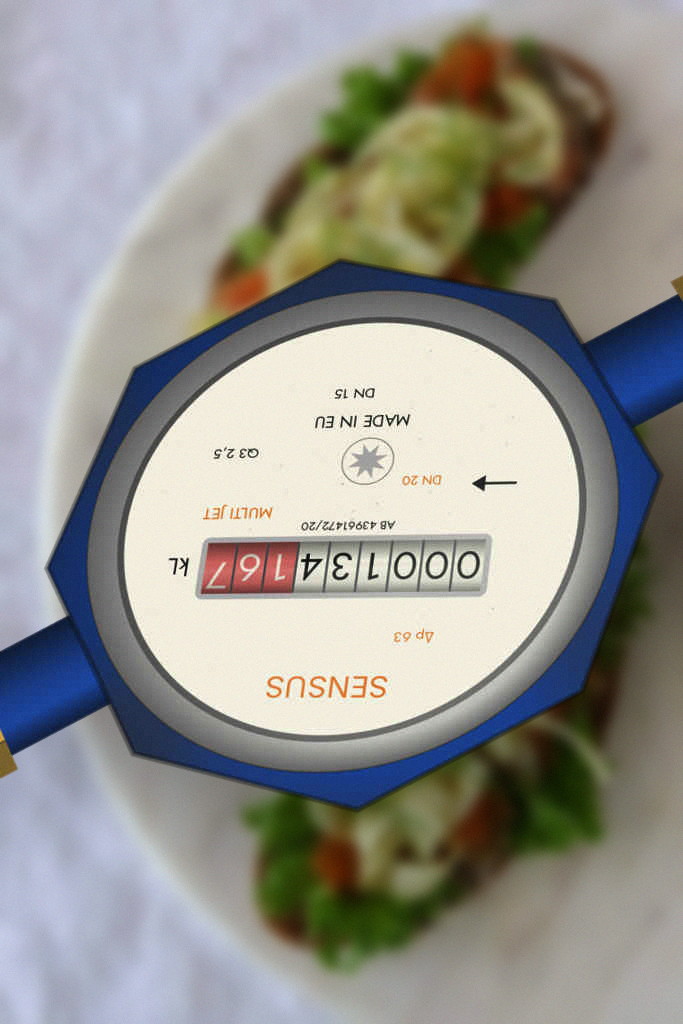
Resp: {"value": 134.167, "unit": "kL"}
